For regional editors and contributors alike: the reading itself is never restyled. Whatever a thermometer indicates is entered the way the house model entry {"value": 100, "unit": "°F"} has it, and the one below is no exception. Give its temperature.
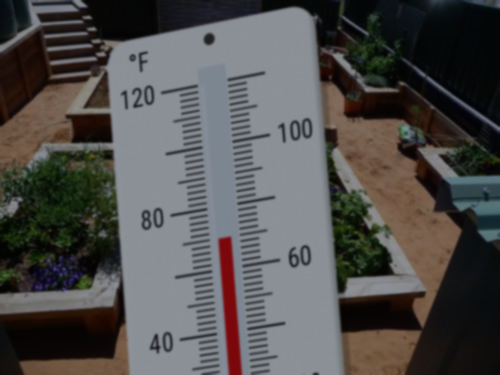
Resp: {"value": 70, "unit": "°F"}
